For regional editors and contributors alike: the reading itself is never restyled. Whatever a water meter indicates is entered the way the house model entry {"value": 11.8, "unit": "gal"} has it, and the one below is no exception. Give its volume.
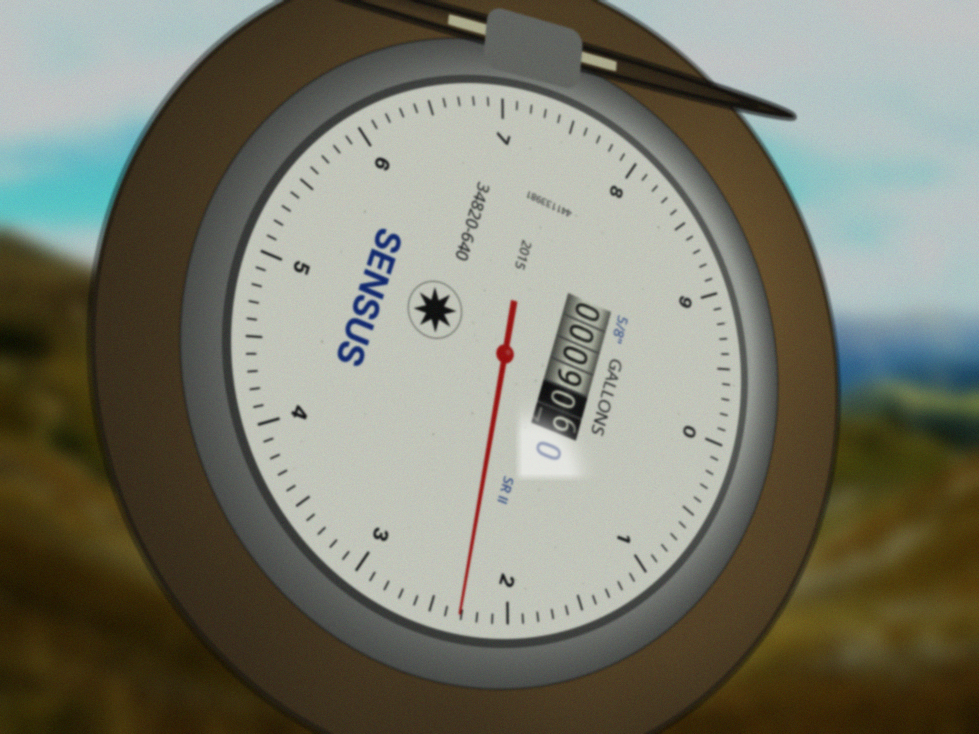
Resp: {"value": 9062.3, "unit": "gal"}
